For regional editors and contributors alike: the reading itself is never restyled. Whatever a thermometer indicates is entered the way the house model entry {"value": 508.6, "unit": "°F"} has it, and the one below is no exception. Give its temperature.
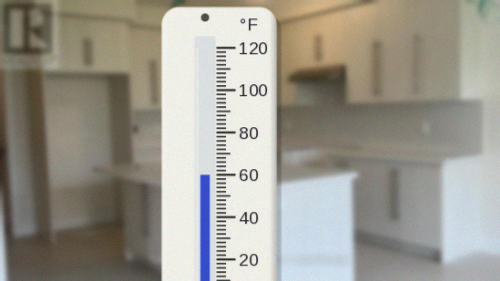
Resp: {"value": 60, "unit": "°F"}
